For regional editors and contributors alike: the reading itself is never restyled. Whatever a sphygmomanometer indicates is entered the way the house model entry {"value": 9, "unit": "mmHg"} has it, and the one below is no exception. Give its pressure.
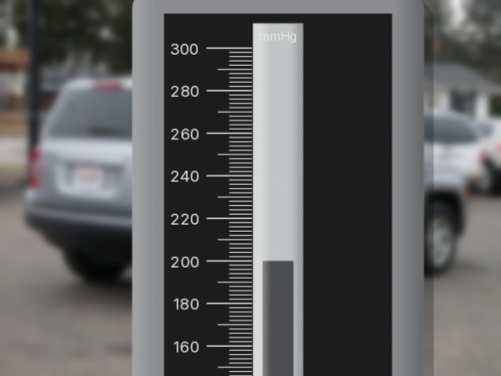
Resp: {"value": 200, "unit": "mmHg"}
